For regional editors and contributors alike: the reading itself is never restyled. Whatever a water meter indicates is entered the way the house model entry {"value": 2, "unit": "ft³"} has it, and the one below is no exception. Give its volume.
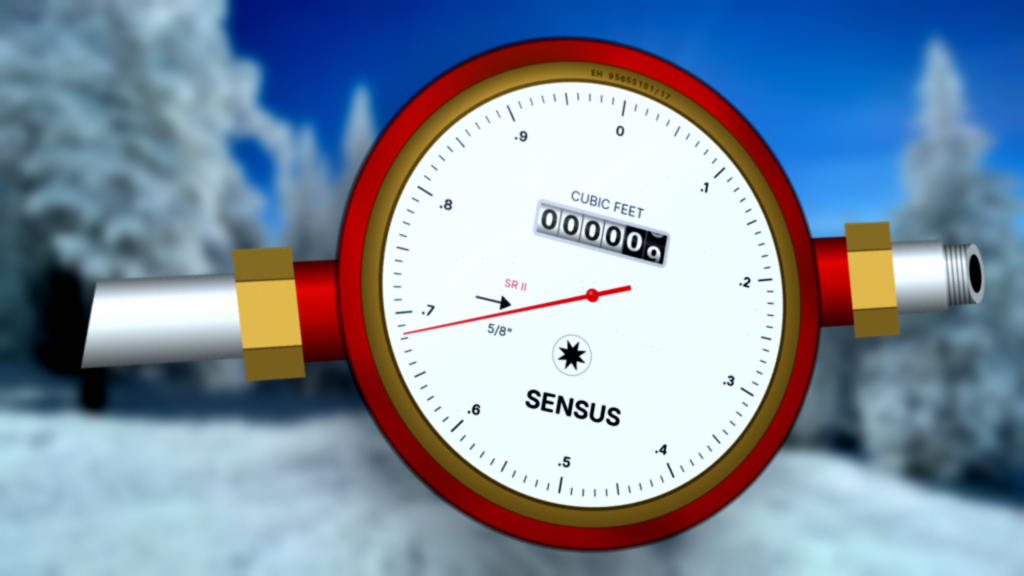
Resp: {"value": 8.68, "unit": "ft³"}
